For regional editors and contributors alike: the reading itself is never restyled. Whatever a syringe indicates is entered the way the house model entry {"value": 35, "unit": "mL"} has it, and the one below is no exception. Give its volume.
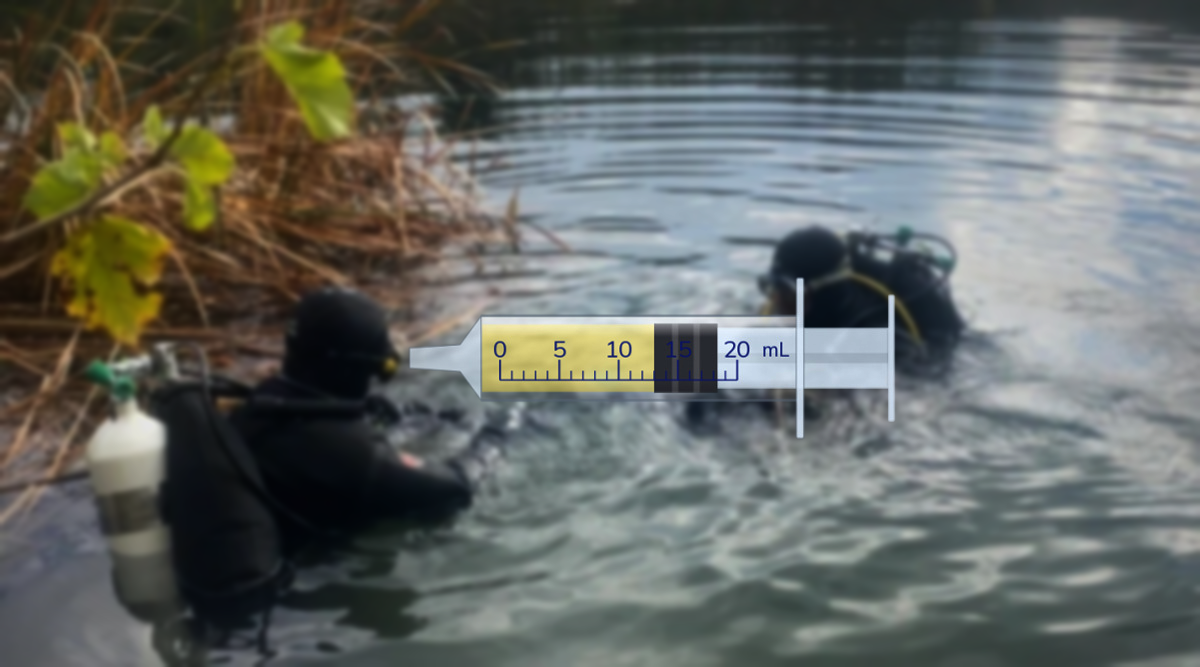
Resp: {"value": 13, "unit": "mL"}
